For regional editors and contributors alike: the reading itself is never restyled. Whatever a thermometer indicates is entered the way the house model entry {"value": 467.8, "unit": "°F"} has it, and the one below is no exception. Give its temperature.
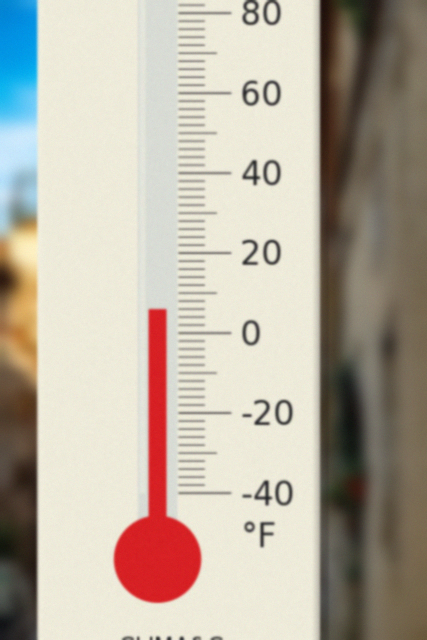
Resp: {"value": 6, "unit": "°F"}
